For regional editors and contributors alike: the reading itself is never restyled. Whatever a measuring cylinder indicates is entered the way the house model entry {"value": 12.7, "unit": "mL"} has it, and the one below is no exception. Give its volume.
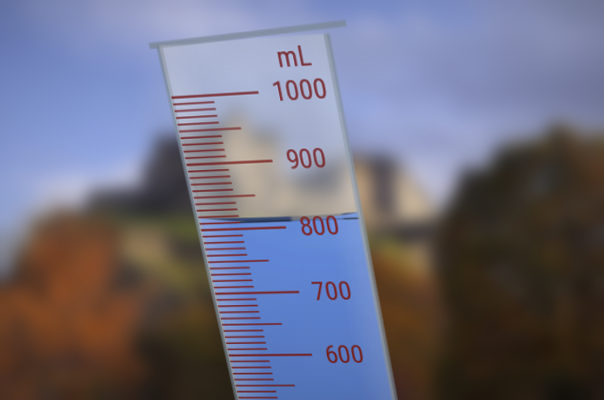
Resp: {"value": 810, "unit": "mL"}
